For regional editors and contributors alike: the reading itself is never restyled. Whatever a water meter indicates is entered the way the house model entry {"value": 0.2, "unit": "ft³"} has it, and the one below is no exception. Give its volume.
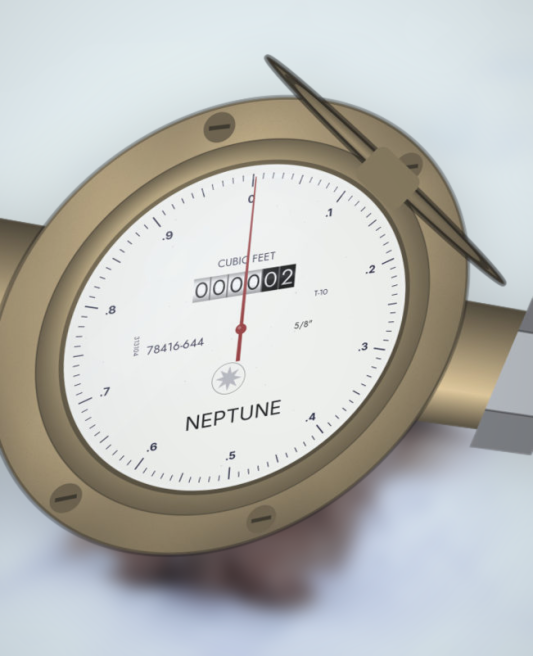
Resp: {"value": 2.00, "unit": "ft³"}
